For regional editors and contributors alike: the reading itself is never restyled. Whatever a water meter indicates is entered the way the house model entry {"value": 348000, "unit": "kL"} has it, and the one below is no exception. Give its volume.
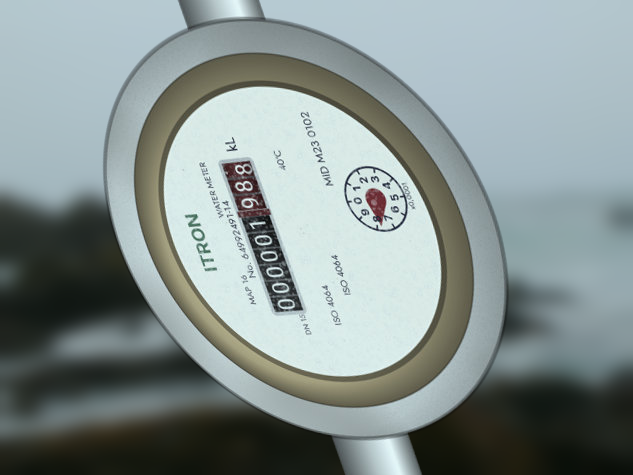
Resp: {"value": 1.9877, "unit": "kL"}
